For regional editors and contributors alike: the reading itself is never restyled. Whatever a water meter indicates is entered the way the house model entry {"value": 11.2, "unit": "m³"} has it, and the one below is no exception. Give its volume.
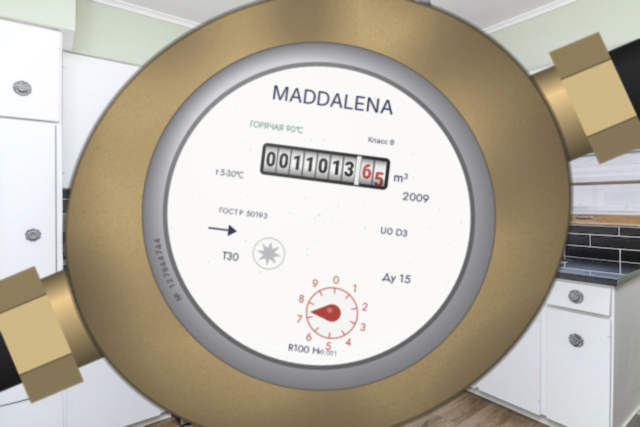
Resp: {"value": 11013.647, "unit": "m³"}
